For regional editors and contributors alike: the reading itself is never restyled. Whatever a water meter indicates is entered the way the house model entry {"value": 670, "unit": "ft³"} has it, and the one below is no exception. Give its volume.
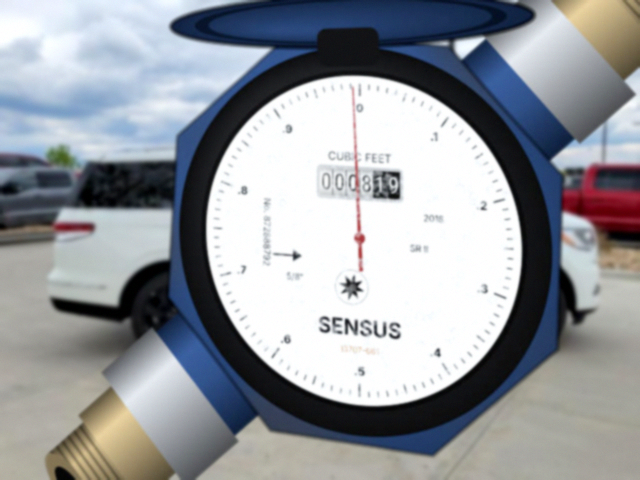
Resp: {"value": 818.99, "unit": "ft³"}
